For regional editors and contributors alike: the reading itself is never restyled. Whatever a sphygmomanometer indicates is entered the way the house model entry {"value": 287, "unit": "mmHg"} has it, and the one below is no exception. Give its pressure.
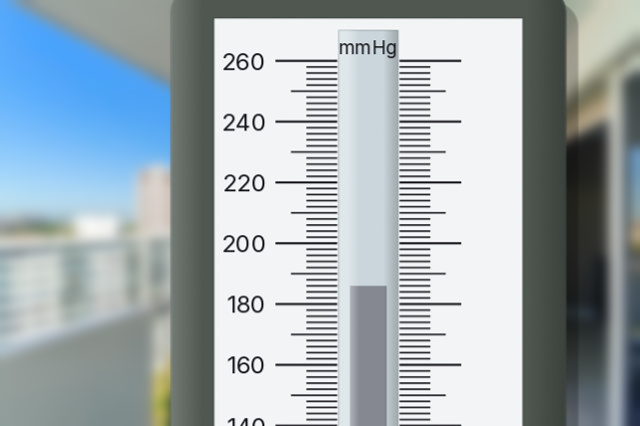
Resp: {"value": 186, "unit": "mmHg"}
